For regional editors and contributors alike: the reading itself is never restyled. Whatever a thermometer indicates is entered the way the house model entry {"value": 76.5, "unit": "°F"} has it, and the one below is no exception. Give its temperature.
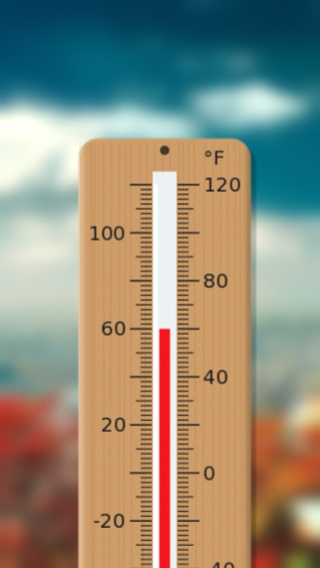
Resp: {"value": 60, "unit": "°F"}
